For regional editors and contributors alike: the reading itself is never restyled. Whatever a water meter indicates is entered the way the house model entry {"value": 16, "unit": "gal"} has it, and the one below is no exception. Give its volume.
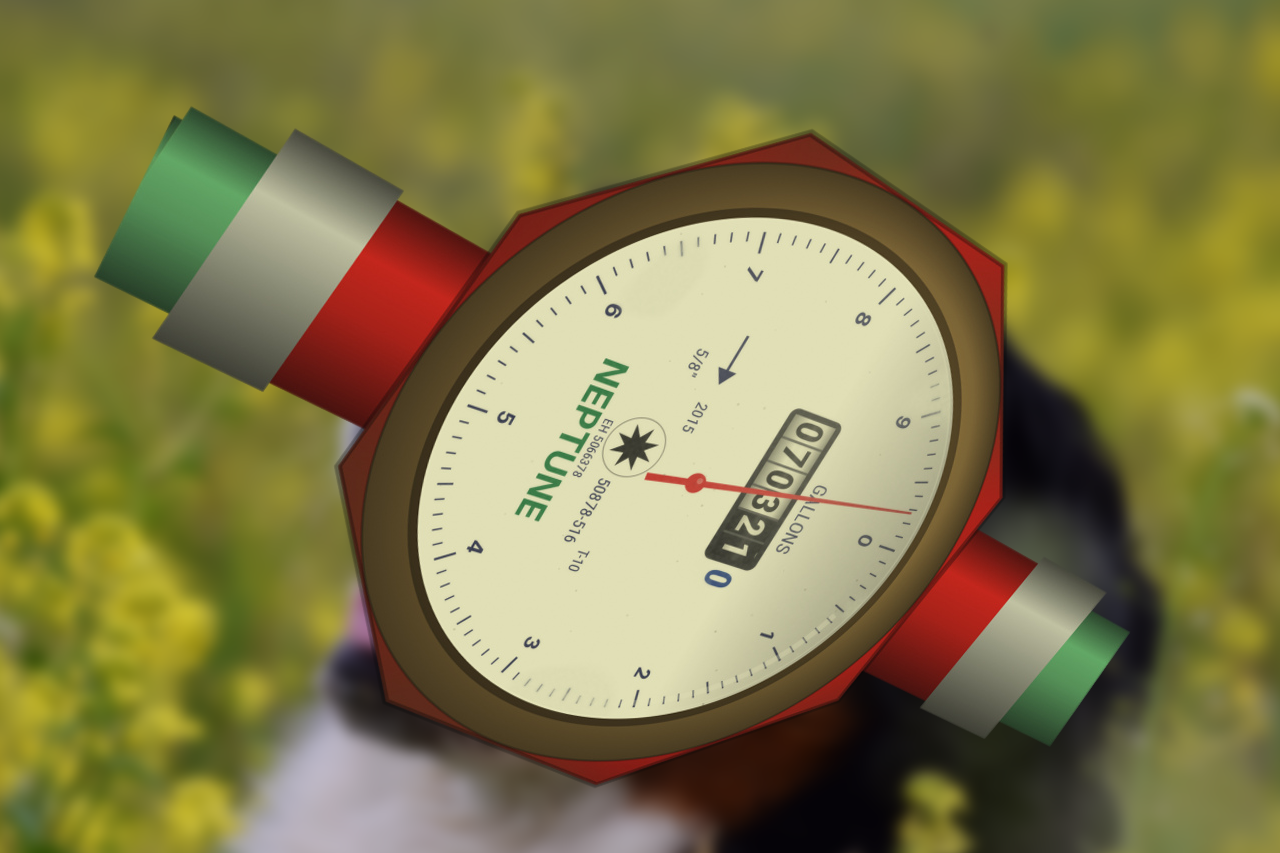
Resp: {"value": 703209.7, "unit": "gal"}
